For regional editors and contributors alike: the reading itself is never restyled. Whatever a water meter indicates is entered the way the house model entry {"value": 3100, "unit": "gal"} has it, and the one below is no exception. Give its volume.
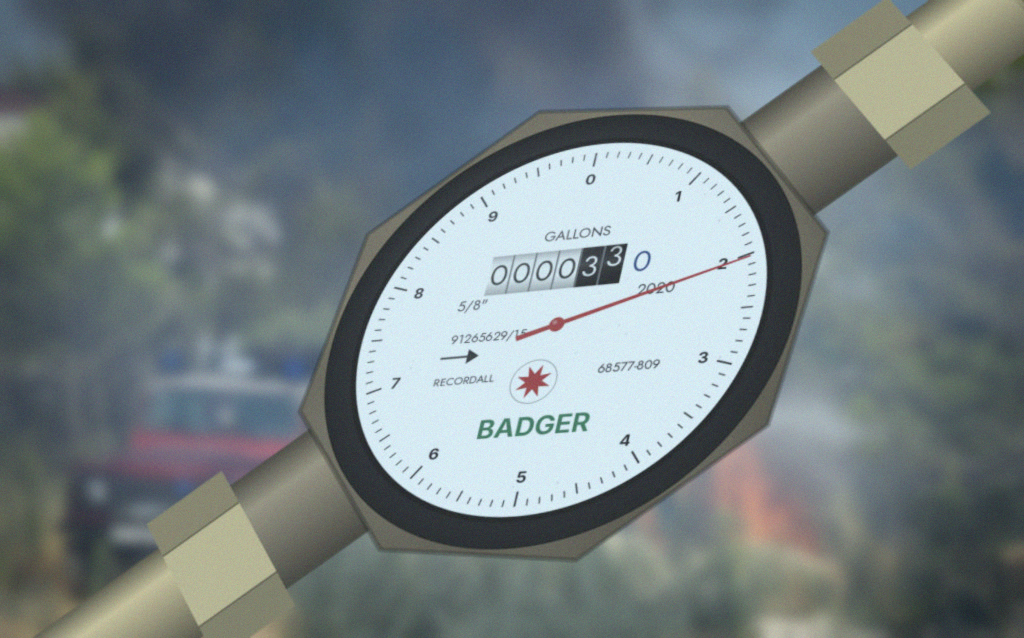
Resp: {"value": 332.0, "unit": "gal"}
